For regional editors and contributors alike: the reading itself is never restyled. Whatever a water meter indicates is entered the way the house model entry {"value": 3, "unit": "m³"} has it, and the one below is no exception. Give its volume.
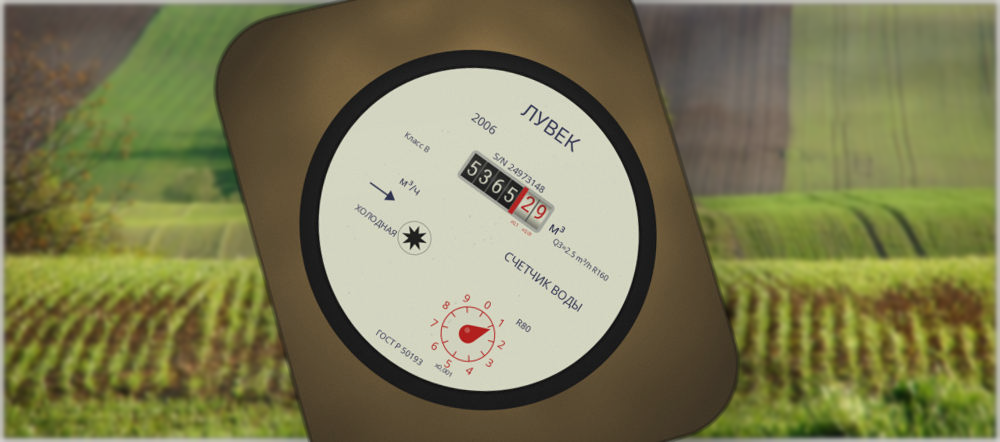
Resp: {"value": 5365.291, "unit": "m³"}
